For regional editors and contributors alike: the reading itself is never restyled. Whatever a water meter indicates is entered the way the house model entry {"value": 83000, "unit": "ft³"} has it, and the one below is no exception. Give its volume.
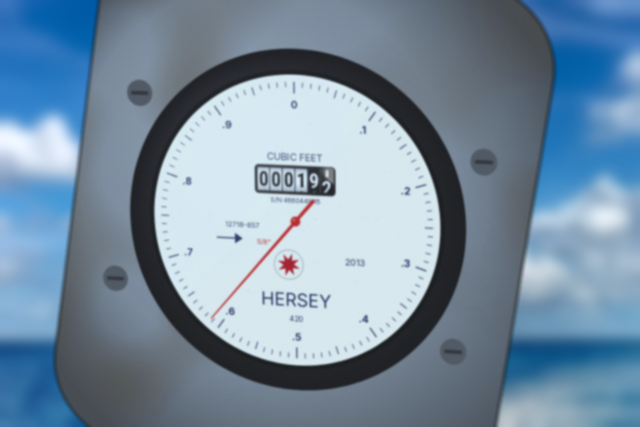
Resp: {"value": 191.61, "unit": "ft³"}
